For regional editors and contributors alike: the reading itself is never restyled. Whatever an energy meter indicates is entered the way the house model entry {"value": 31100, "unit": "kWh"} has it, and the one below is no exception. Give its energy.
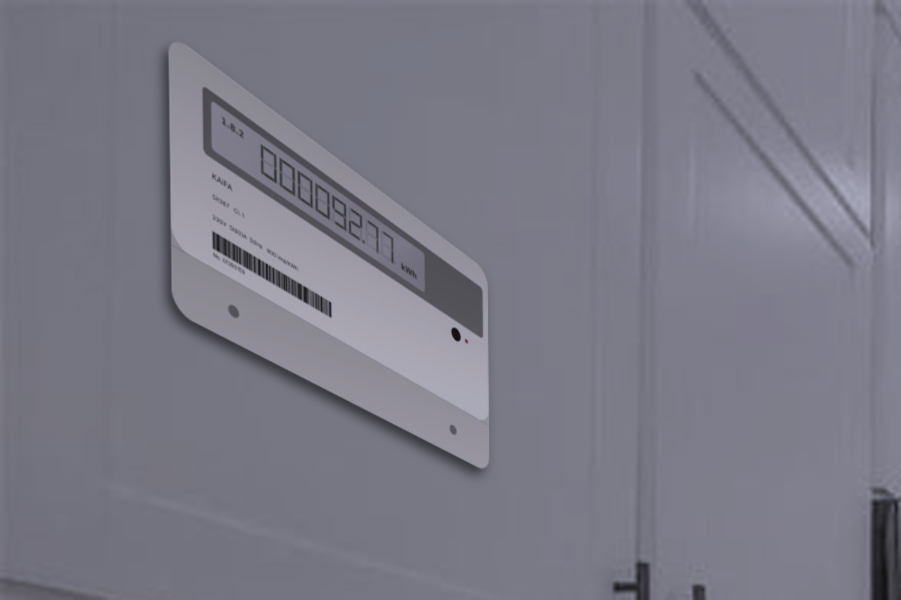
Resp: {"value": 92.77, "unit": "kWh"}
